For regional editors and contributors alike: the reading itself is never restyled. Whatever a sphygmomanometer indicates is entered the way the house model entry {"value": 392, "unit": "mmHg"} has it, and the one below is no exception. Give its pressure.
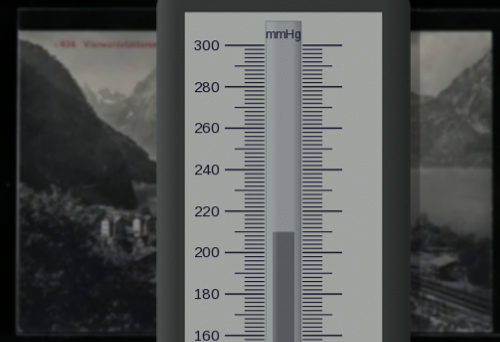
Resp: {"value": 210, "unit": "mmHg"}
